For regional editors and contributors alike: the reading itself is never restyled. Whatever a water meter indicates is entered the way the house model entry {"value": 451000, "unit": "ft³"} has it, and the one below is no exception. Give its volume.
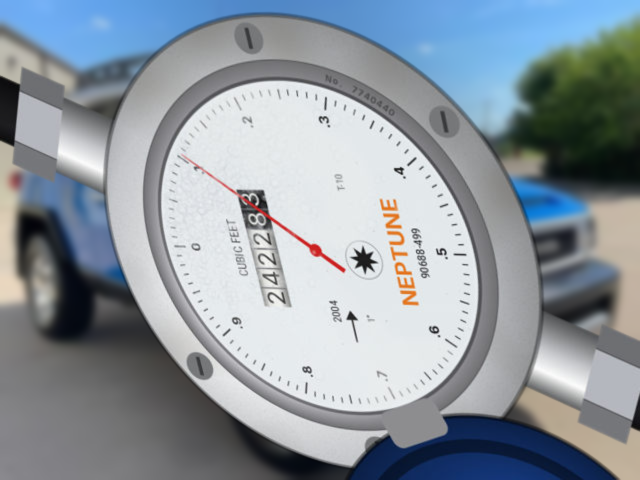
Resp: {"value": 242283.10, "unit": "ft³"}
